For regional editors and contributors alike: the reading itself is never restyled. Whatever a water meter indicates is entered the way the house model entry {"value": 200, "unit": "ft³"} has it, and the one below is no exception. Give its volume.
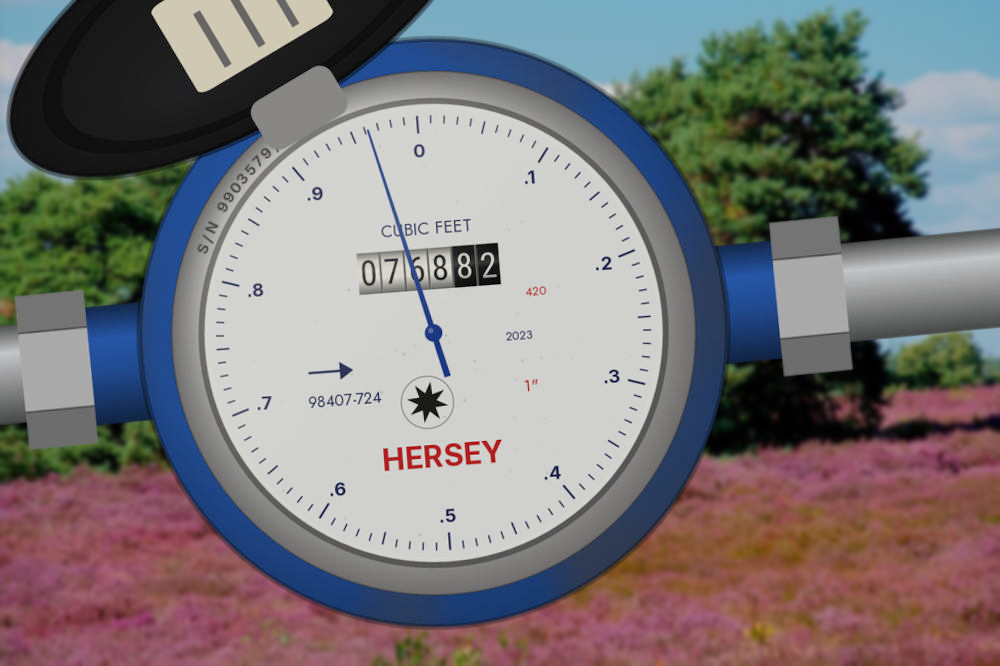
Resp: {"value": 76881.96, "unit": "ft³"}
